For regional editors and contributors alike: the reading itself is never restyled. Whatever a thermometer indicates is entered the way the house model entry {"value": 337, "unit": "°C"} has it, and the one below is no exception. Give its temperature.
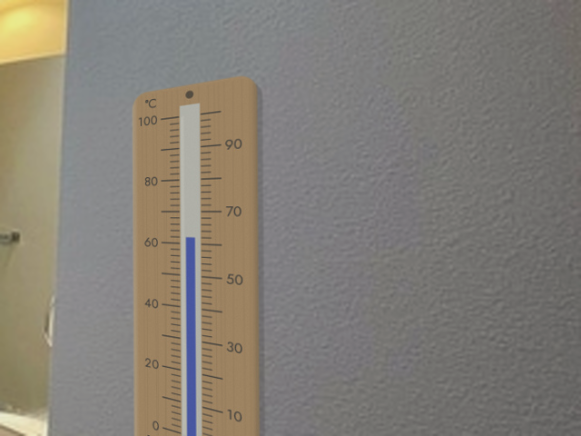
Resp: {"value": 62, "unit": "°C"}
